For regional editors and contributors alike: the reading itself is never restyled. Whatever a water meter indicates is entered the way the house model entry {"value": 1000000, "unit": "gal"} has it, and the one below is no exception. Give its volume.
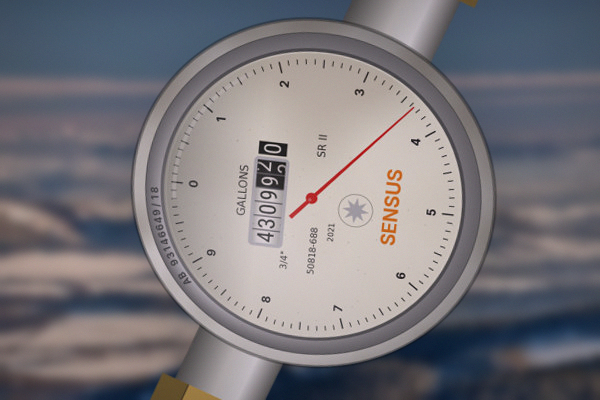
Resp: {"value": 4309923.6, "unit": "gal"}
